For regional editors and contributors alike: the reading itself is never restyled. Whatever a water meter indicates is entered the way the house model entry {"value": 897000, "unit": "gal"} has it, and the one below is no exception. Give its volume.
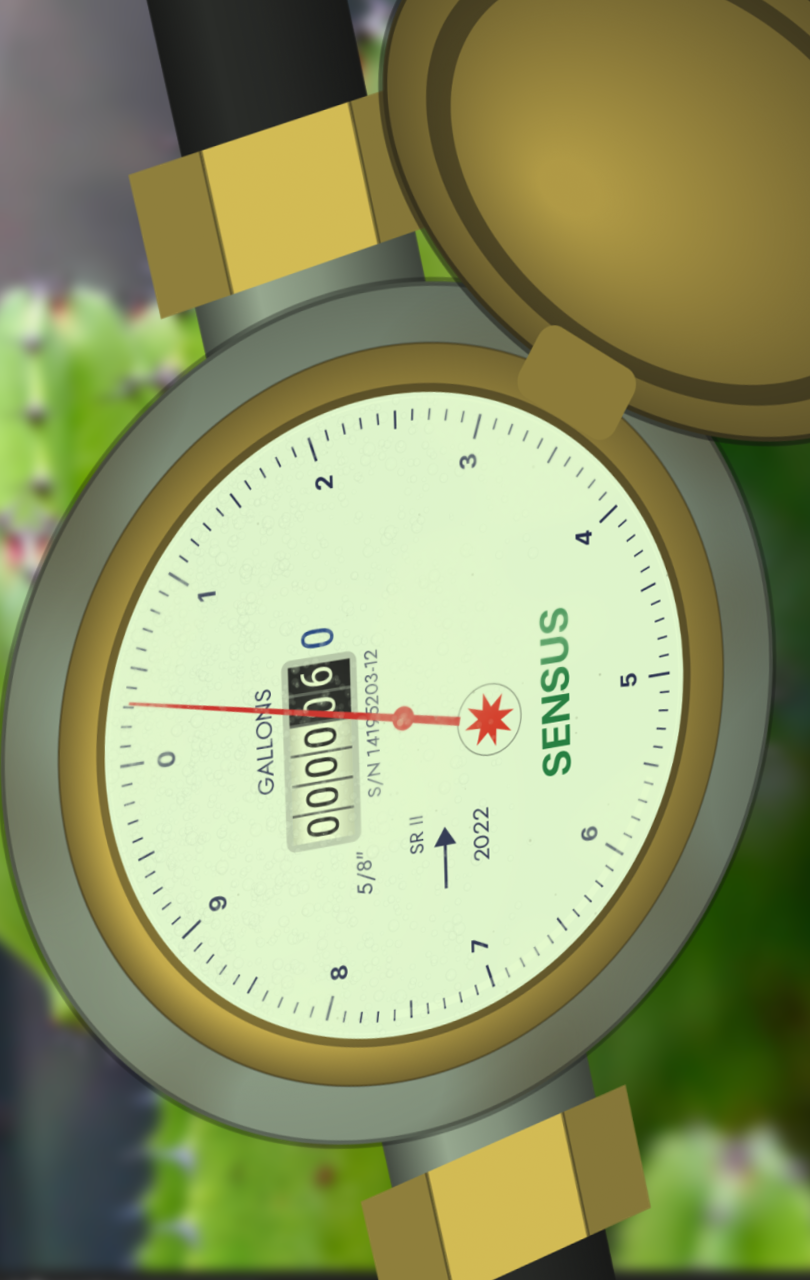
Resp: {"value": 60.3, "unit": "gal"}
